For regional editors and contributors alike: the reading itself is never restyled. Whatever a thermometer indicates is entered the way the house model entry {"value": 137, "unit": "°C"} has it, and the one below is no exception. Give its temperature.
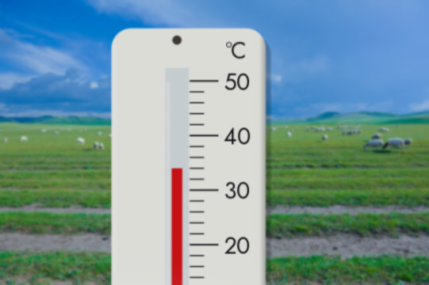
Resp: {"value": 34, "unit": "°C"}
